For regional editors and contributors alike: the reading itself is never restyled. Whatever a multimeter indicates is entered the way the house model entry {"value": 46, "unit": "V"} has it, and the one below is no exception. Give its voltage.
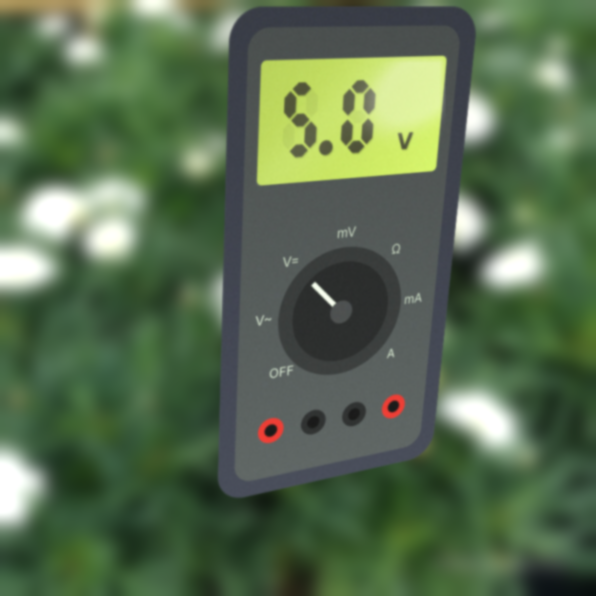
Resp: {"value": 5.0, "unit": "V"}
